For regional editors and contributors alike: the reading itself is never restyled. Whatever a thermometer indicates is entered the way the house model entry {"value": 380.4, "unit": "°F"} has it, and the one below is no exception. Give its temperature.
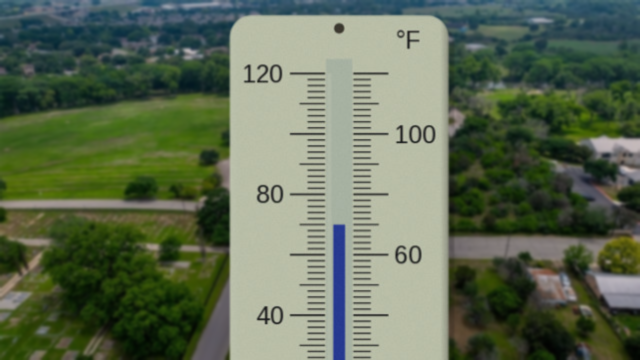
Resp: {"value": 70, "unit": "°F"}
